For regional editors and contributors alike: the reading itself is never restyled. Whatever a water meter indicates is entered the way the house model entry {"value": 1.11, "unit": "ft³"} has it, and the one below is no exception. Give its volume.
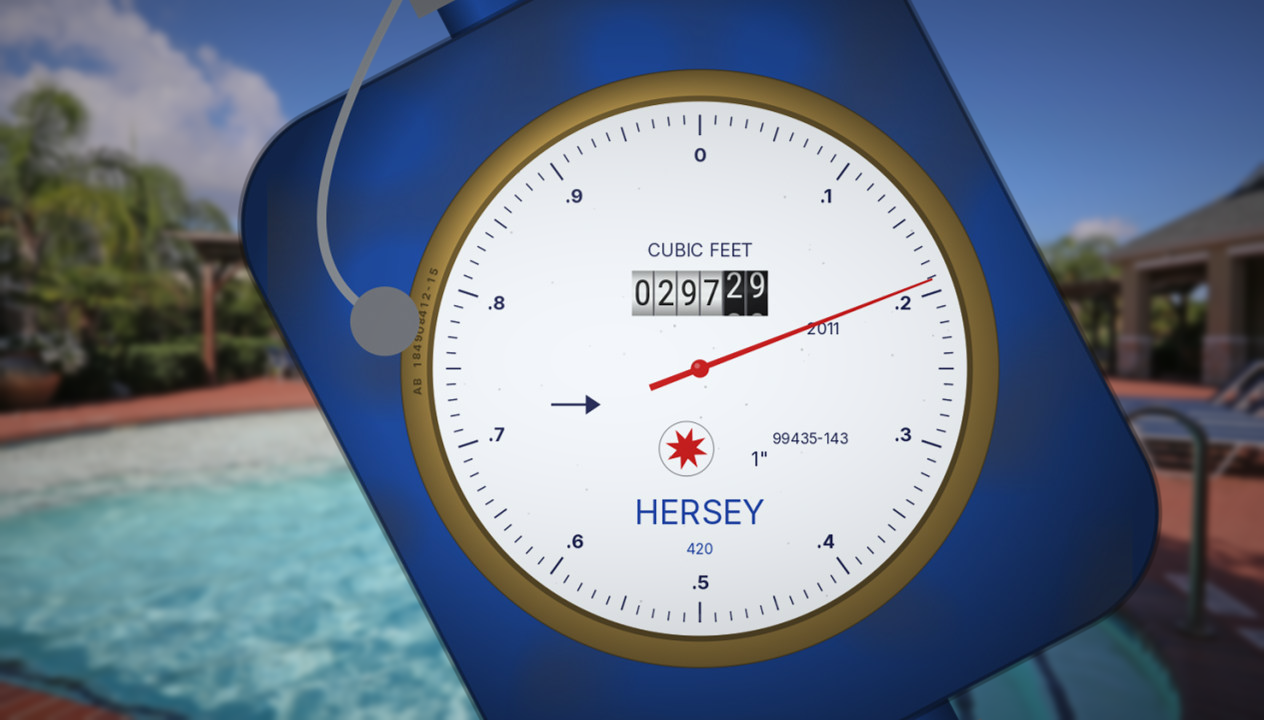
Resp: {"value": 29729.19, "unit": "ft³"}
